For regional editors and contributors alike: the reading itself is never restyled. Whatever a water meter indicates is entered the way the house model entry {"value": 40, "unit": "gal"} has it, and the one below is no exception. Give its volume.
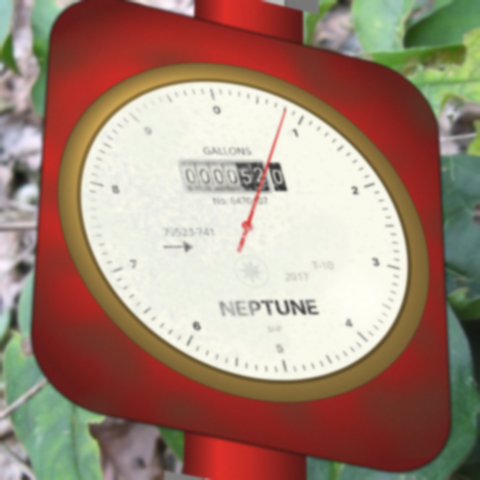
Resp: {"value": 520.8, "unit": "gal"}
